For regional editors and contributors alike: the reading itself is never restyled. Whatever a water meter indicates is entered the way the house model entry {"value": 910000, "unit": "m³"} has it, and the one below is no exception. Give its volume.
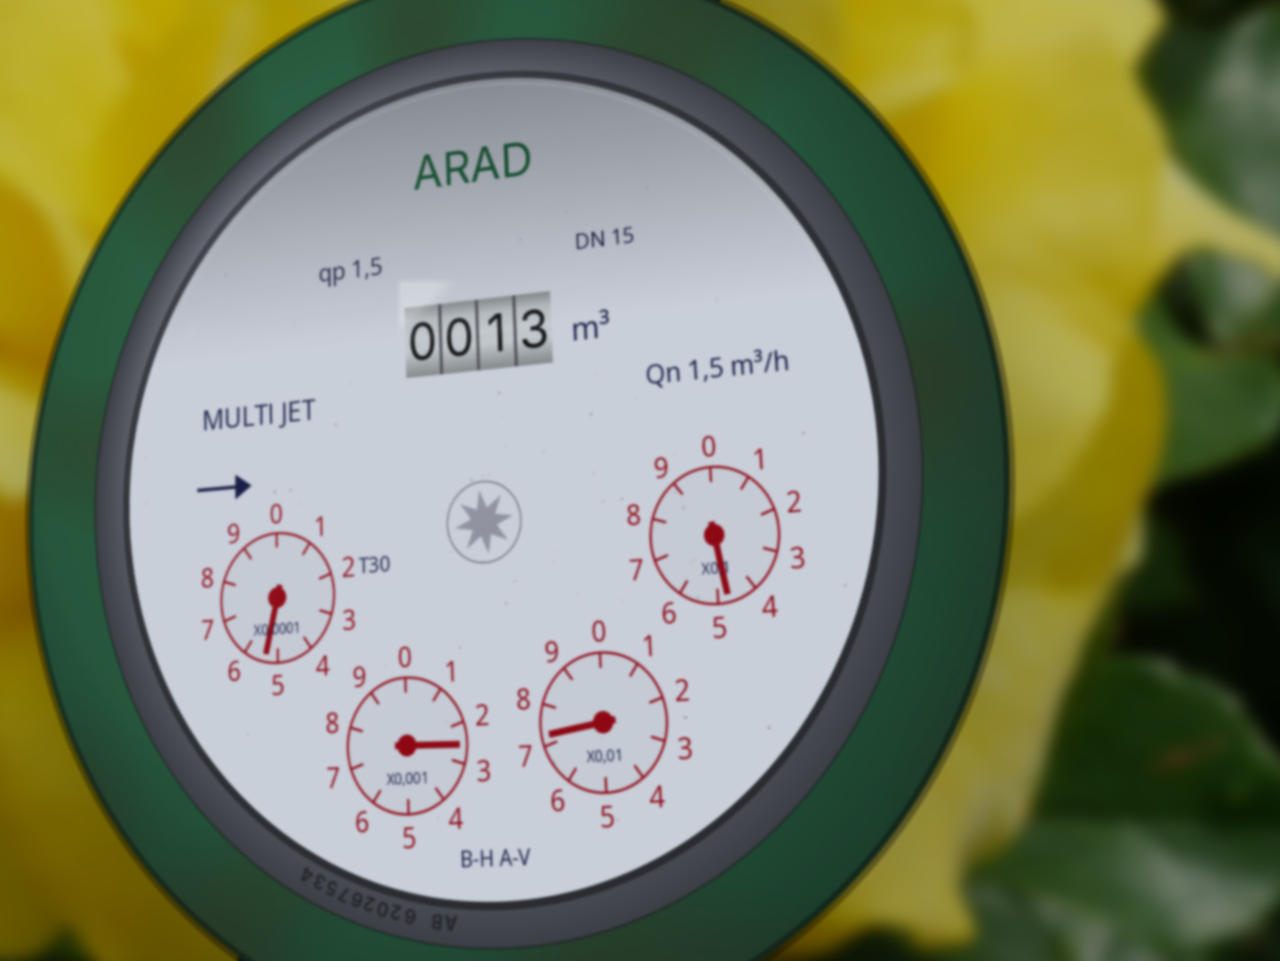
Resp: {"value": 13.4725, "unit": "m³"}
